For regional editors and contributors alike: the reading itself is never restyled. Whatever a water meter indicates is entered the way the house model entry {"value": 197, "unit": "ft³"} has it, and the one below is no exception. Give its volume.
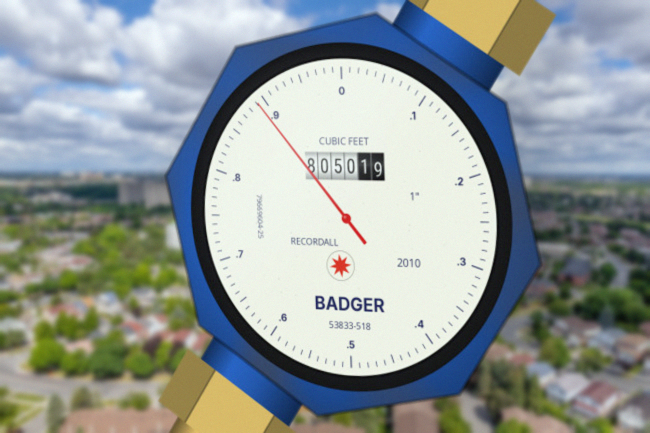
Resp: {"value": 805018.89, "unit": "ft³"}
